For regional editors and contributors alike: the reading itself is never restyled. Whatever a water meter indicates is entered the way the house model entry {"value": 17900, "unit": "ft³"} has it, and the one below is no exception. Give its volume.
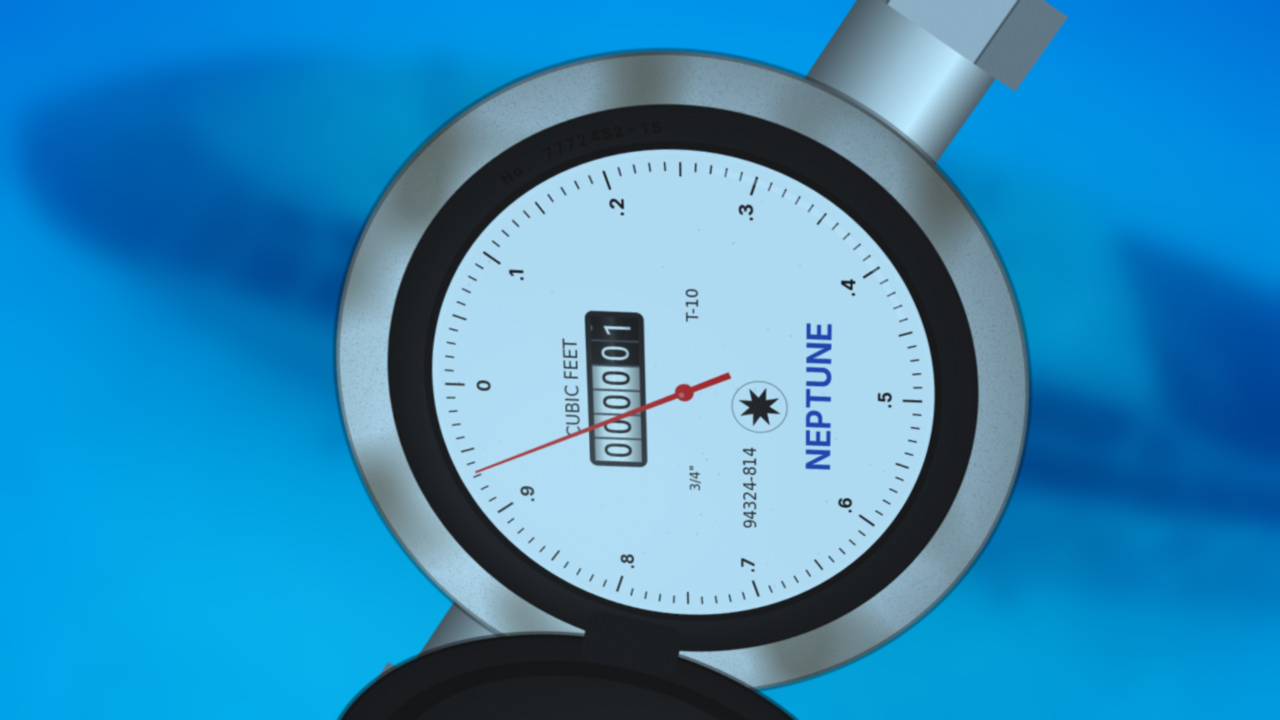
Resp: {"value": 0.93, "unit": "ft³"}
